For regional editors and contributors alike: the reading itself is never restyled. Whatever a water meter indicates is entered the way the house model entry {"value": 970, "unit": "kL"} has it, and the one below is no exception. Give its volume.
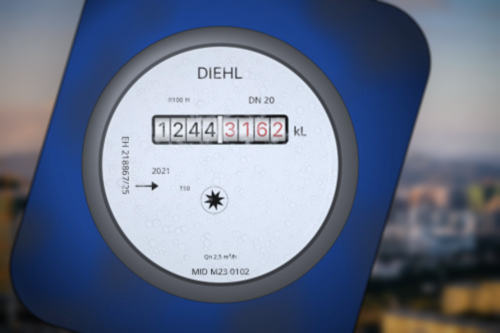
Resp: {"value": 1244.3162, "unit": "kL"}
